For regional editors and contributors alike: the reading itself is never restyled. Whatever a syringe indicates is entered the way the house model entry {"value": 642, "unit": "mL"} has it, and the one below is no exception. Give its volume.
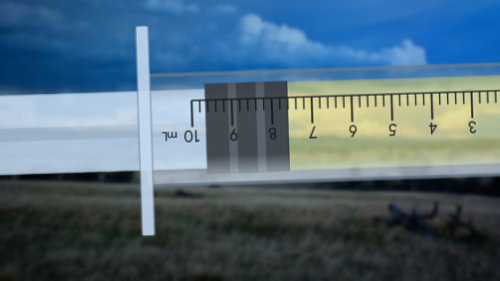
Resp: {"value": 7.6, "unit": "mL"}
